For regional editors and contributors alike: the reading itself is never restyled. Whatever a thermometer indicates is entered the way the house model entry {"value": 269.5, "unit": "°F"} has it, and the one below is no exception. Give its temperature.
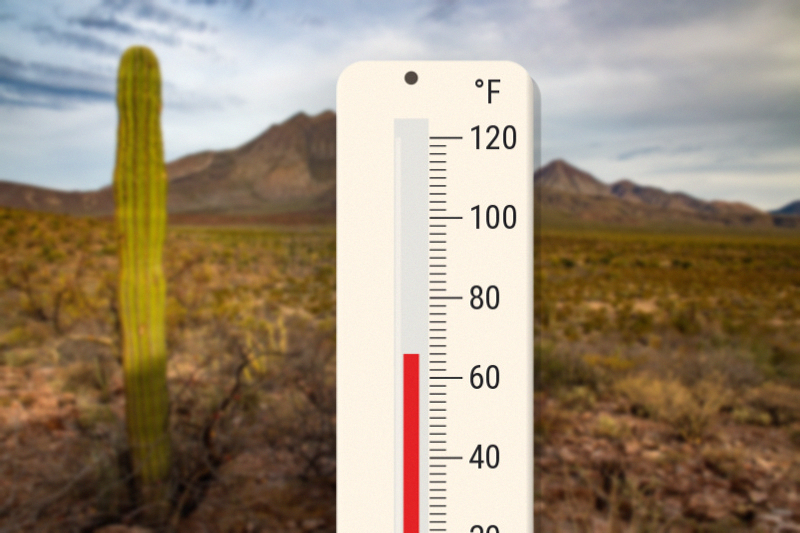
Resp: {"value": 66, "unit": "°F"}
